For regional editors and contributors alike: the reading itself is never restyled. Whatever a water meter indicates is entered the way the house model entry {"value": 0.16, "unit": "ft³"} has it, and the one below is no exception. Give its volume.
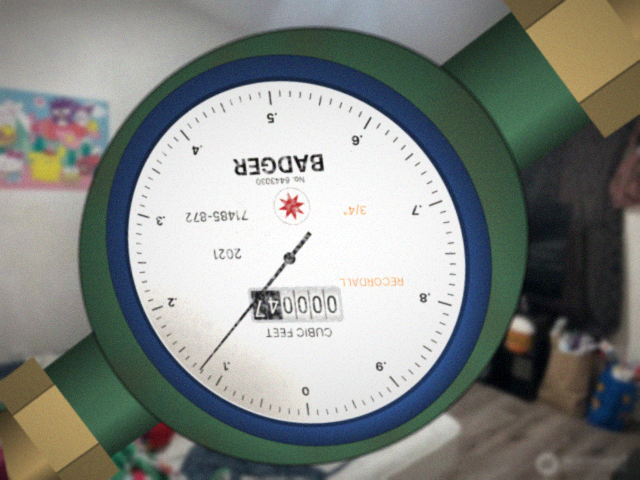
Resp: {"value": 47.12, "unit": "ft³"}
